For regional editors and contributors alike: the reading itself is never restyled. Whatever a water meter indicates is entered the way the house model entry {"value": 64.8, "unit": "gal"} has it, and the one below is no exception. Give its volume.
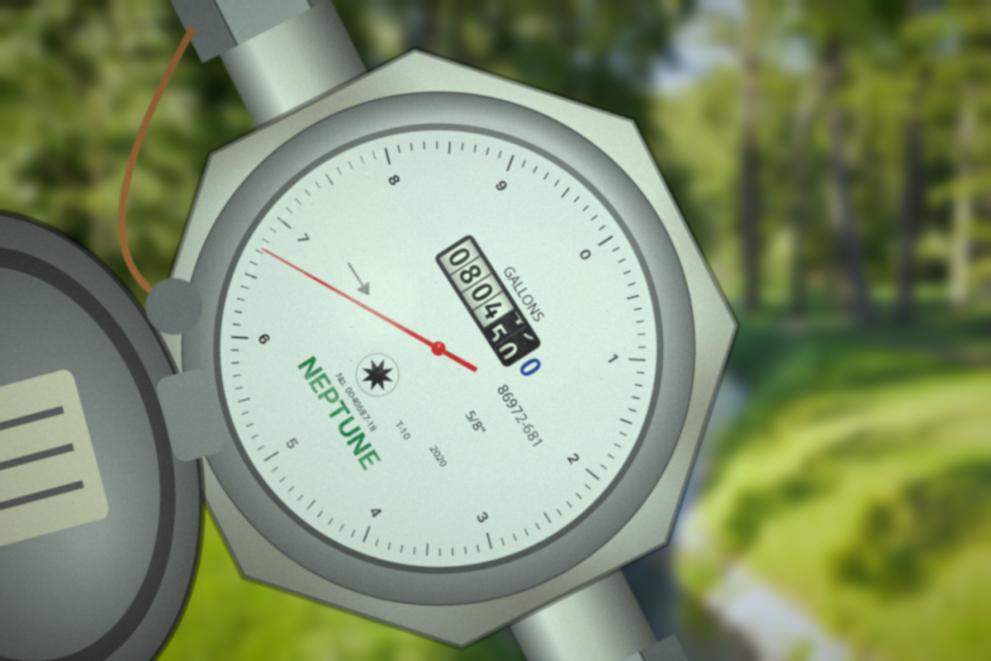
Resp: {"value": 804496.7, "unit": "gal"}
